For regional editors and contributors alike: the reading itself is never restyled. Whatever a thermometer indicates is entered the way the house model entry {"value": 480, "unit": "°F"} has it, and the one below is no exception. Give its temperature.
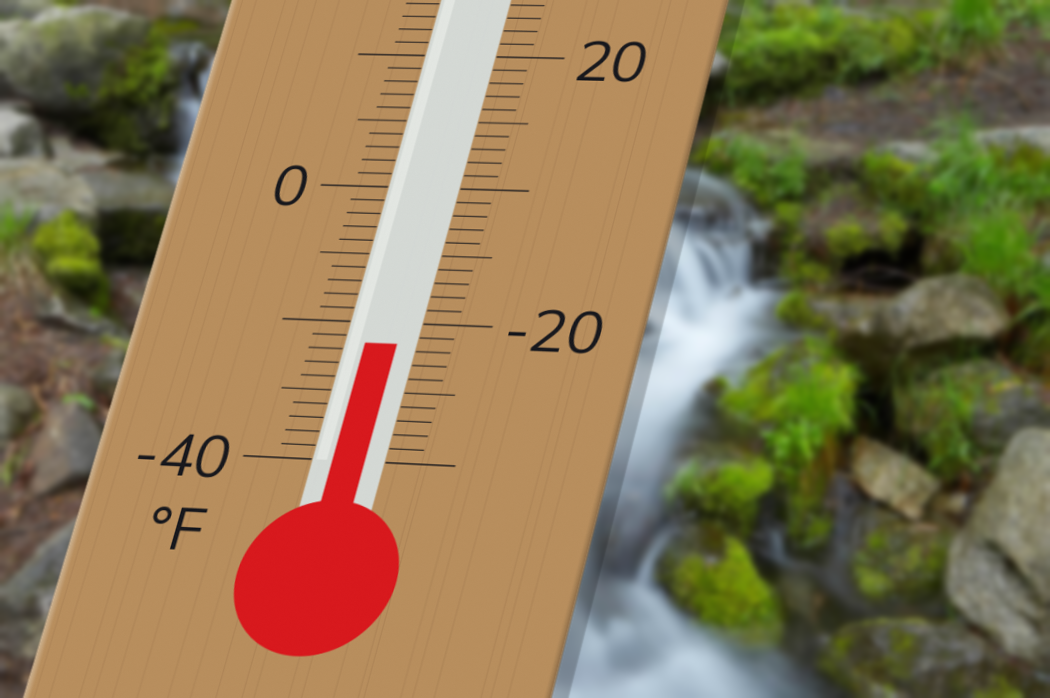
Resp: {"value": -23, "unit": "°F"}
